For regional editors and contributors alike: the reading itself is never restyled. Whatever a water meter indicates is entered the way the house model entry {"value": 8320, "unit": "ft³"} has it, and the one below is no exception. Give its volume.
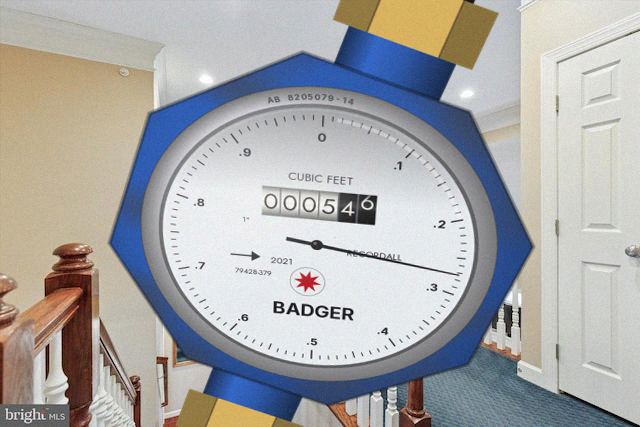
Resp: {"value": 546.27, "unit": "ft³"}
